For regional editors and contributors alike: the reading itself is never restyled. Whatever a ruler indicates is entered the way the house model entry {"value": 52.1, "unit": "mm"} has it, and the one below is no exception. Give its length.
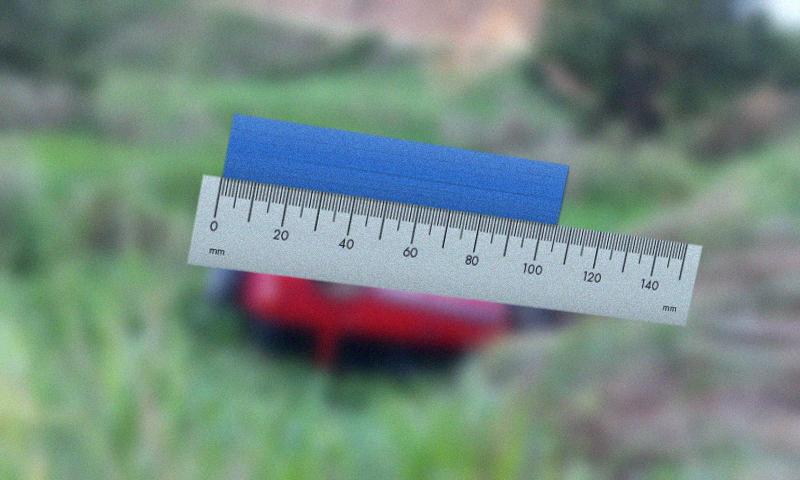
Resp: {"value": 105, "unit": "mm"}
